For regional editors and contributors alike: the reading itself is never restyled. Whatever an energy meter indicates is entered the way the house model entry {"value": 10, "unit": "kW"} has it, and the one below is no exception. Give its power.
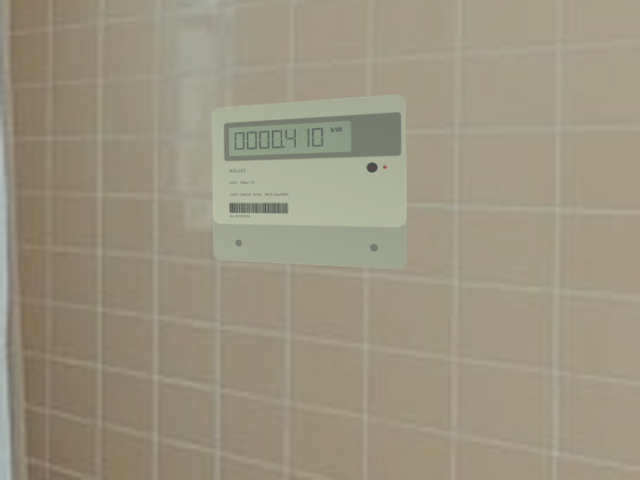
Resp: {"value": 0.410, "unit": "kW"}
